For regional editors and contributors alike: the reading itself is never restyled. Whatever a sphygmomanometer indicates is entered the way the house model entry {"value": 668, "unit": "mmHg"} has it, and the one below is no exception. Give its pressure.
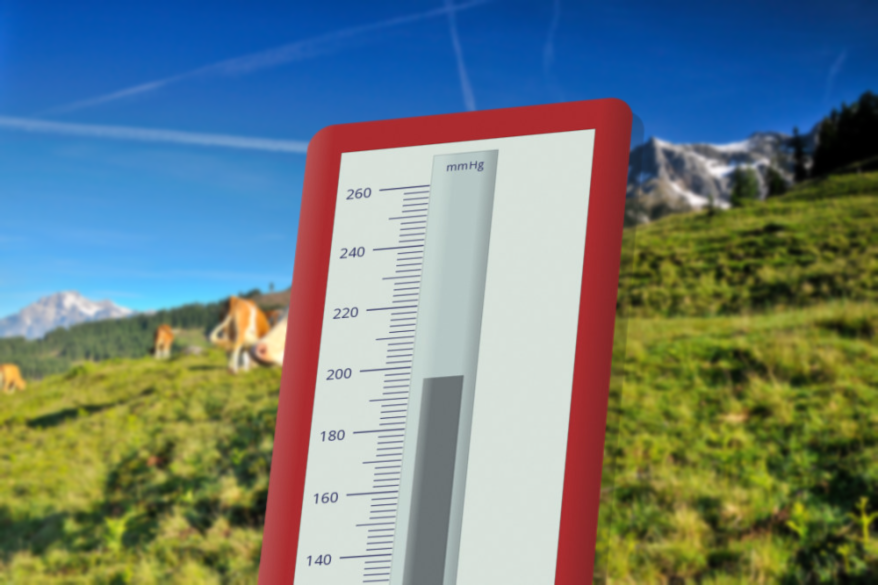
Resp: {"value": 196, "unit": "mmHg"}
